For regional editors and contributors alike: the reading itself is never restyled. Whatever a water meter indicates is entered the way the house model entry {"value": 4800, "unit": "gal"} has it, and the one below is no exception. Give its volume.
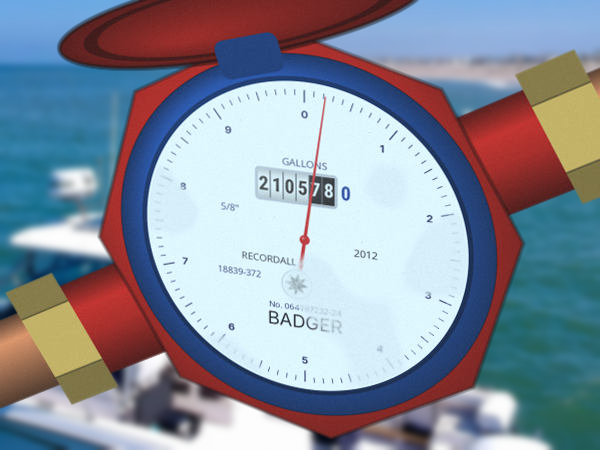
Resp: {"value": 2105780.2, "unit": "gal"}
